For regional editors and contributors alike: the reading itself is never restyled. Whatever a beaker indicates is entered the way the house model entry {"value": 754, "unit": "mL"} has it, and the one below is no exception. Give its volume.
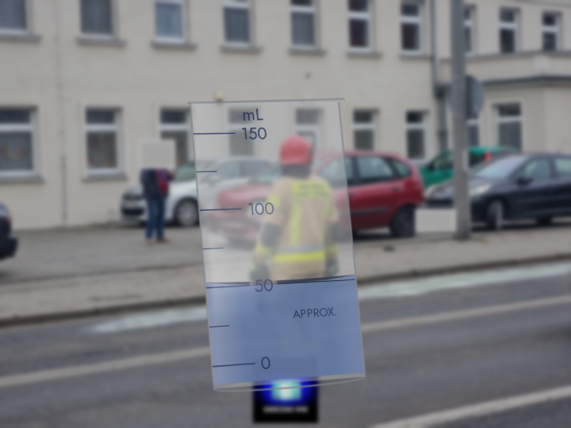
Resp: {"value": 50, "unit": "mL"}
